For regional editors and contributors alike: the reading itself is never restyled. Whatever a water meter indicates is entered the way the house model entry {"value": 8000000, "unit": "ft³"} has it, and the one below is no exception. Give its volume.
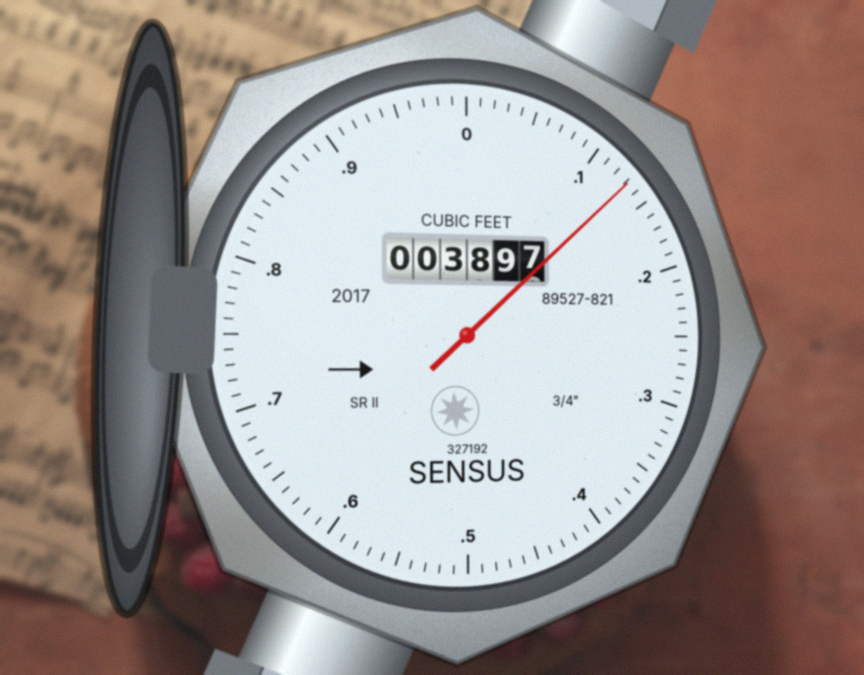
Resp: {"value": 3897.13, "unit": "ft³"}
